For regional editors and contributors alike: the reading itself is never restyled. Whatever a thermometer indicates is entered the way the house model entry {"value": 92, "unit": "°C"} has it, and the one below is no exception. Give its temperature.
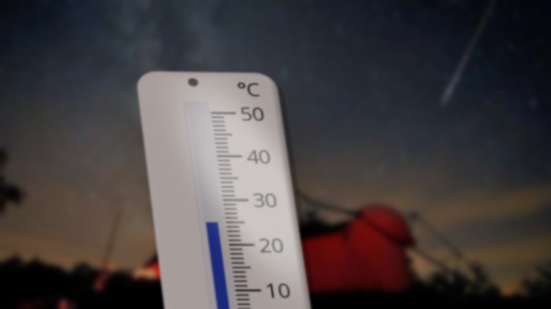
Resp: {"value": 25, "unit": "°C"}
